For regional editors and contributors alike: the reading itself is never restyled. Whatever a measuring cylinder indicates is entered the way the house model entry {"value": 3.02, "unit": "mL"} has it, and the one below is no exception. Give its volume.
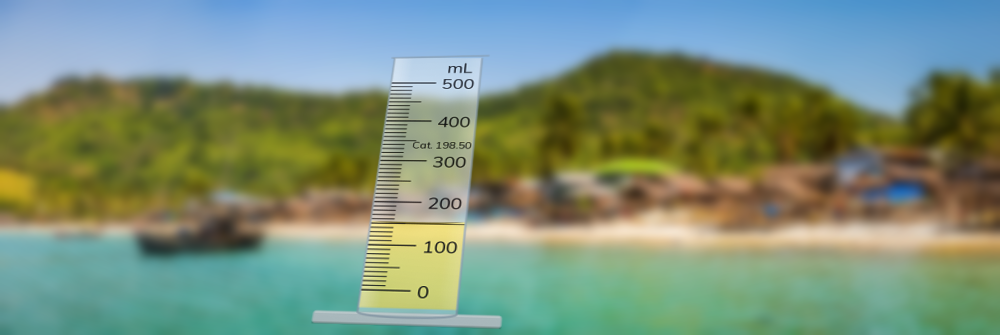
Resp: {"value": 150, "unit": "mL"}
